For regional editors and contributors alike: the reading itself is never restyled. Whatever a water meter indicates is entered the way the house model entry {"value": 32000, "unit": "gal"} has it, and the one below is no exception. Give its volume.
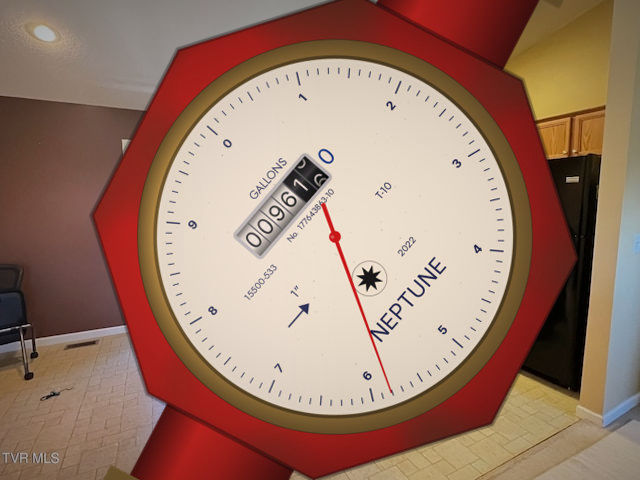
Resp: {"value": 96155.8, "unit": "gal"}
